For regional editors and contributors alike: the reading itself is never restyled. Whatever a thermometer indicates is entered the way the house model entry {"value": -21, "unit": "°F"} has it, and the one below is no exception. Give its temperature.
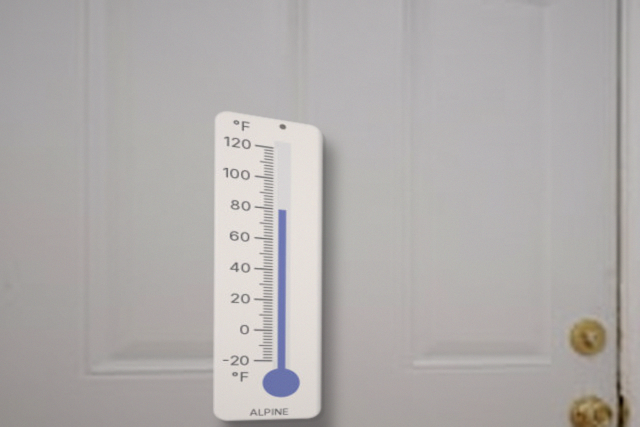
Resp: {"value": 80, "unit": "°F"}
